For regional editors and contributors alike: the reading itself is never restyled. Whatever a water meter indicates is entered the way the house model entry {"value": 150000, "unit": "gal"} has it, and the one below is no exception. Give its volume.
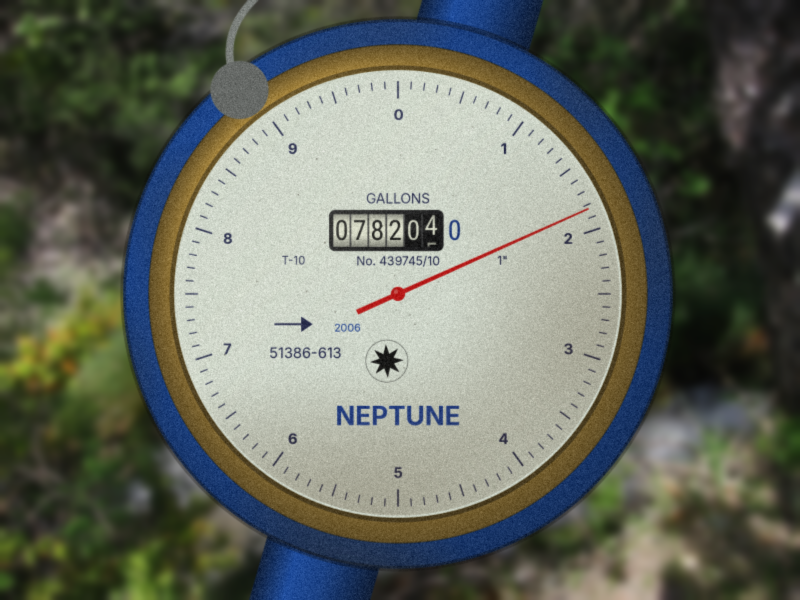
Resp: {"value": 782041.8, "unit": "gal"}
